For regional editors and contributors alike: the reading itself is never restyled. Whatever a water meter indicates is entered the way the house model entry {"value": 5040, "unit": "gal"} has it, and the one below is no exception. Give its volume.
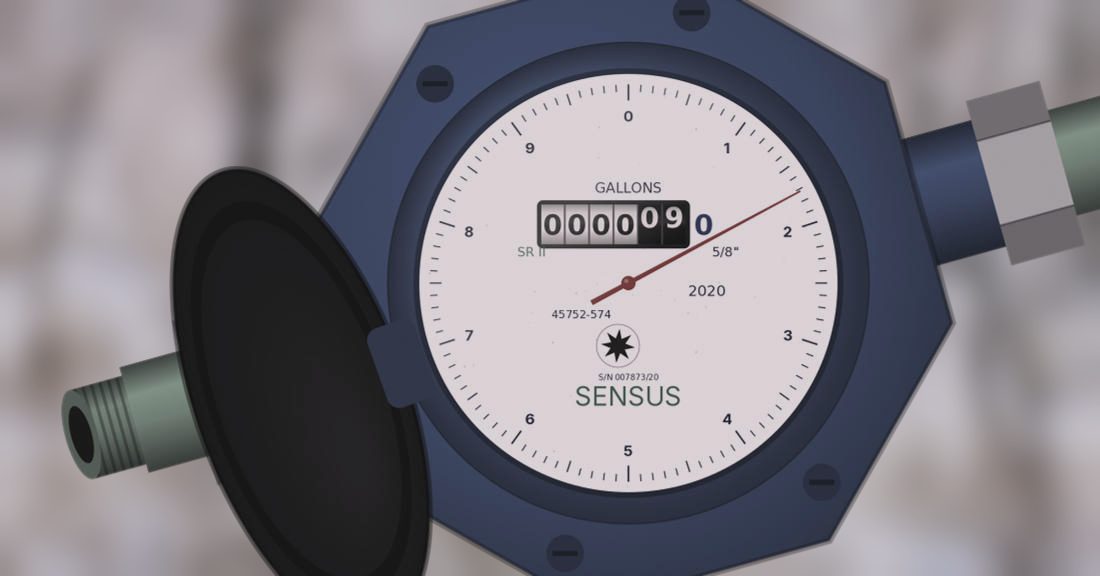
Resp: {"value": 91.7, "unit": "gal"}
